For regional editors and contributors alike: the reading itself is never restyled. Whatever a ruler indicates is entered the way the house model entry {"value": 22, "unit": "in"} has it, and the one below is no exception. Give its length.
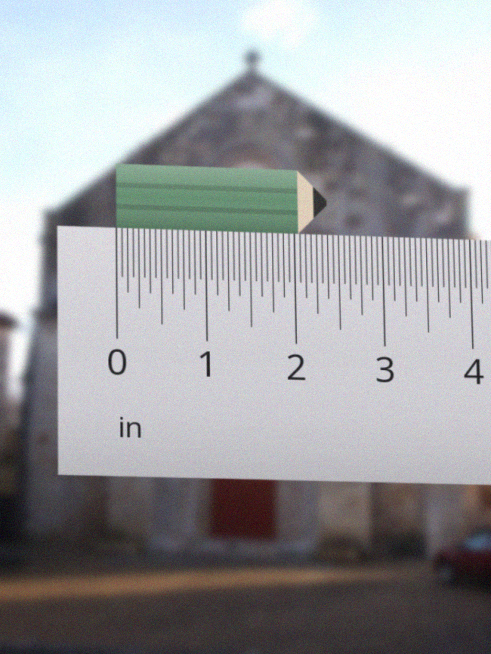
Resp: {"value": 2.375, "unit": "in"}
